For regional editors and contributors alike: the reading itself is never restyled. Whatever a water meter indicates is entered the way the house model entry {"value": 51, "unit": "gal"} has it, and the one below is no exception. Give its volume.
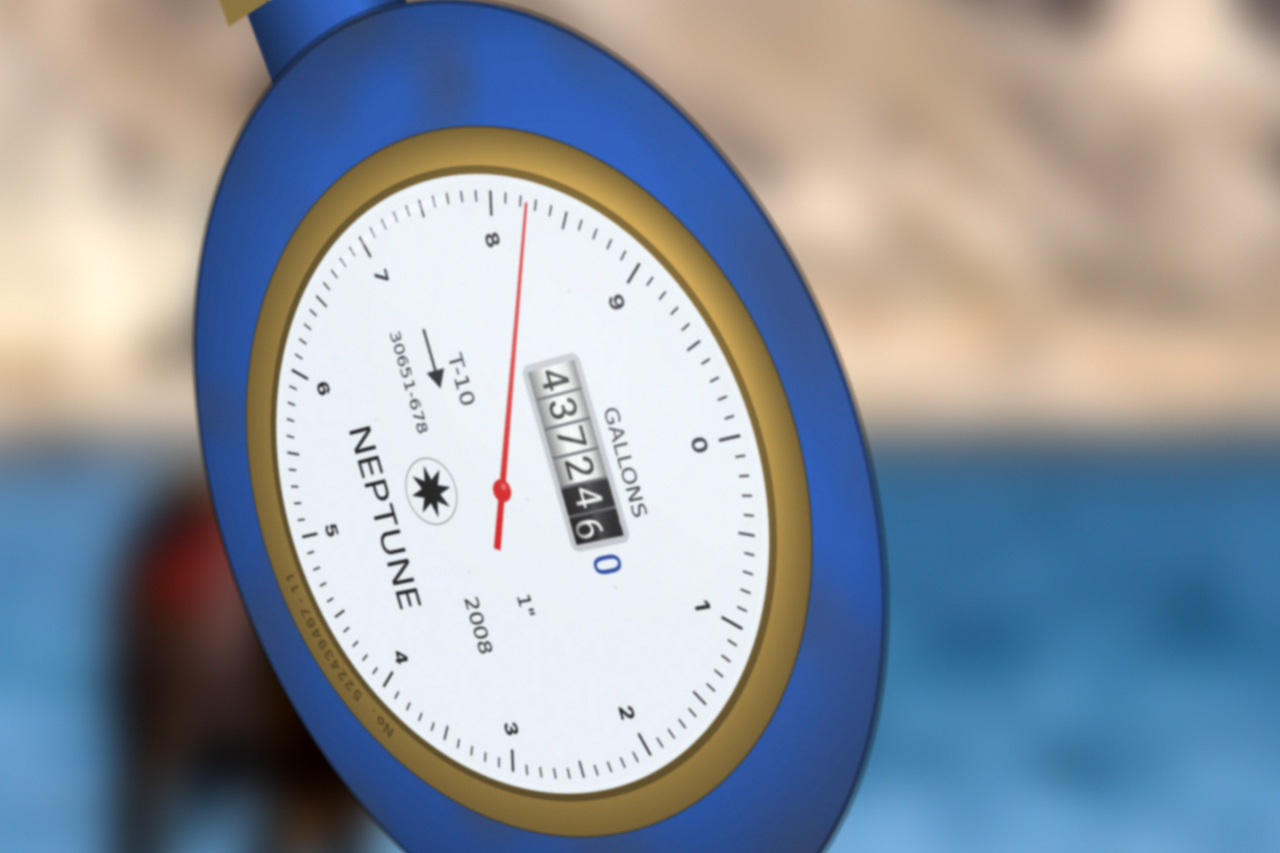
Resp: {"value": 4372458.2, "unit": "gal"}
